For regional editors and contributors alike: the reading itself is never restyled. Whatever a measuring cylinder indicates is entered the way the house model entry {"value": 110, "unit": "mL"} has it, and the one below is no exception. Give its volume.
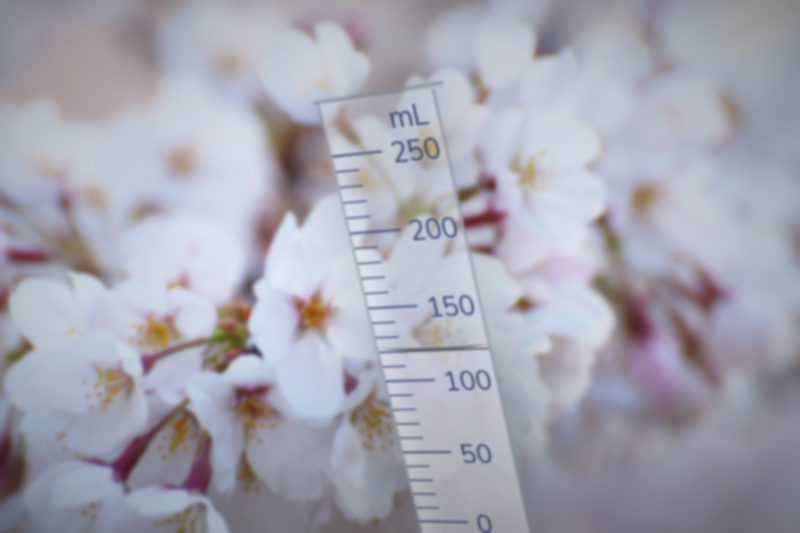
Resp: {"value": 120, "unit": "mL"}
